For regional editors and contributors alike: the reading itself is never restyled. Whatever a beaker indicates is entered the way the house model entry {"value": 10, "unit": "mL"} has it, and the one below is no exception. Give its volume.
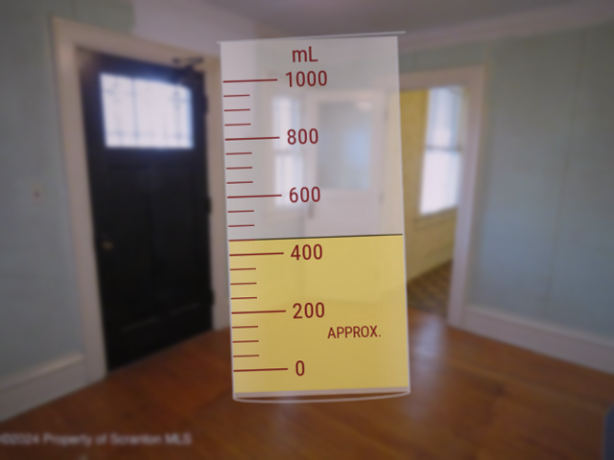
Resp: {"value": 450, "unit": "mL"}
